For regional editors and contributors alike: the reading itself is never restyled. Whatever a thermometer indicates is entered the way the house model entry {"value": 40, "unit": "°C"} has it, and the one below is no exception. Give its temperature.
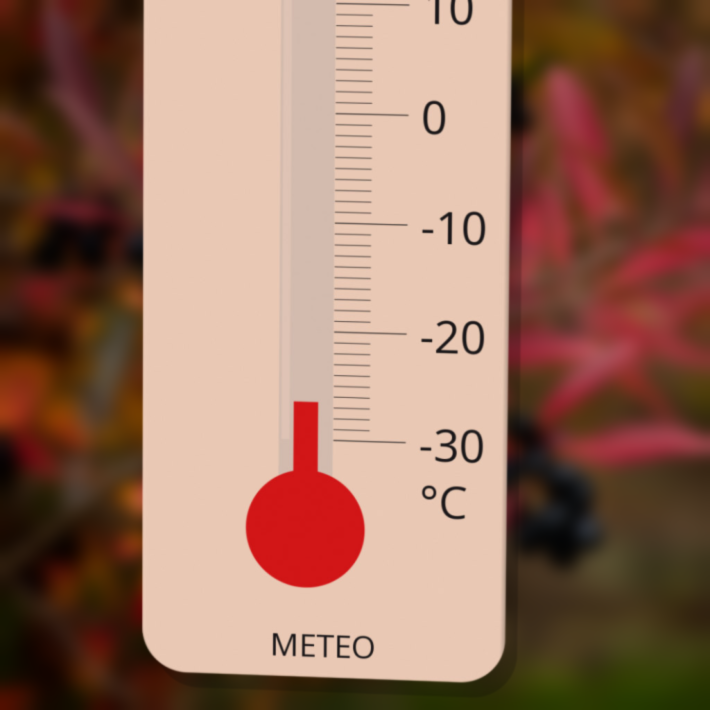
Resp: {"value": -26.5, "unit": "°C"}
